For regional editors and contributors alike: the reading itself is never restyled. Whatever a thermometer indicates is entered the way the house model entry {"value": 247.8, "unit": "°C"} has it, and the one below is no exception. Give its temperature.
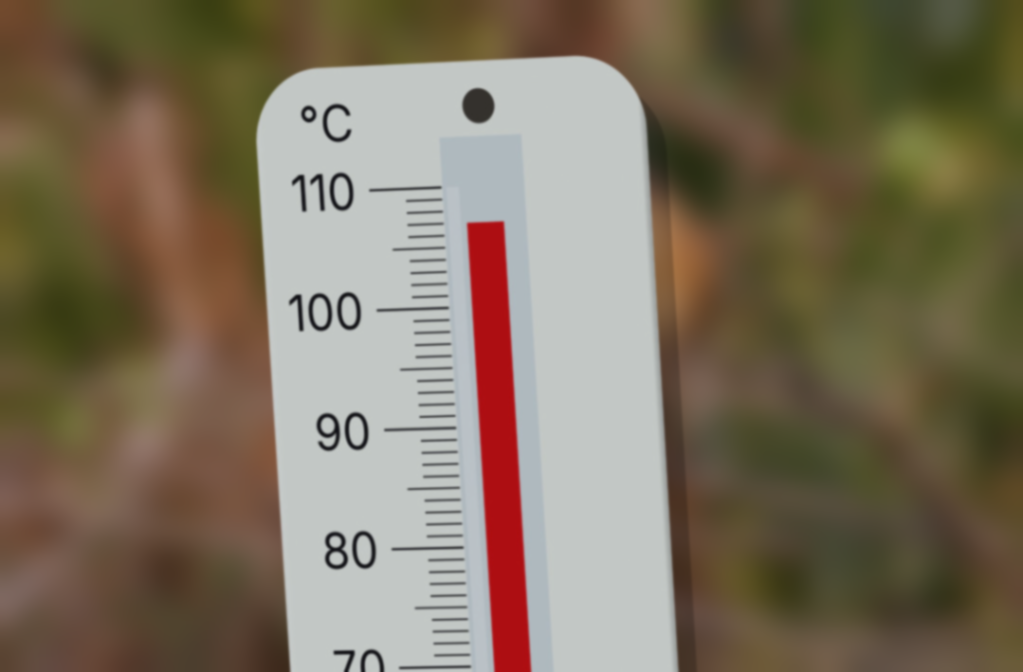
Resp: {"value": 107, "unit": "°C"}
